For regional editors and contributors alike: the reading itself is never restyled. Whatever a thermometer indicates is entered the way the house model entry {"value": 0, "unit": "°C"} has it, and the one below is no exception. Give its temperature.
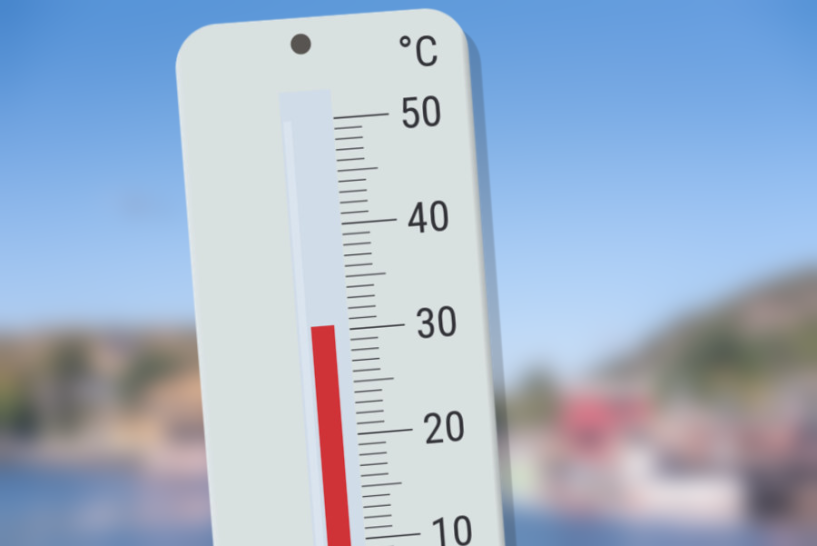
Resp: {"value": 30.5, "unit": "°C"}
